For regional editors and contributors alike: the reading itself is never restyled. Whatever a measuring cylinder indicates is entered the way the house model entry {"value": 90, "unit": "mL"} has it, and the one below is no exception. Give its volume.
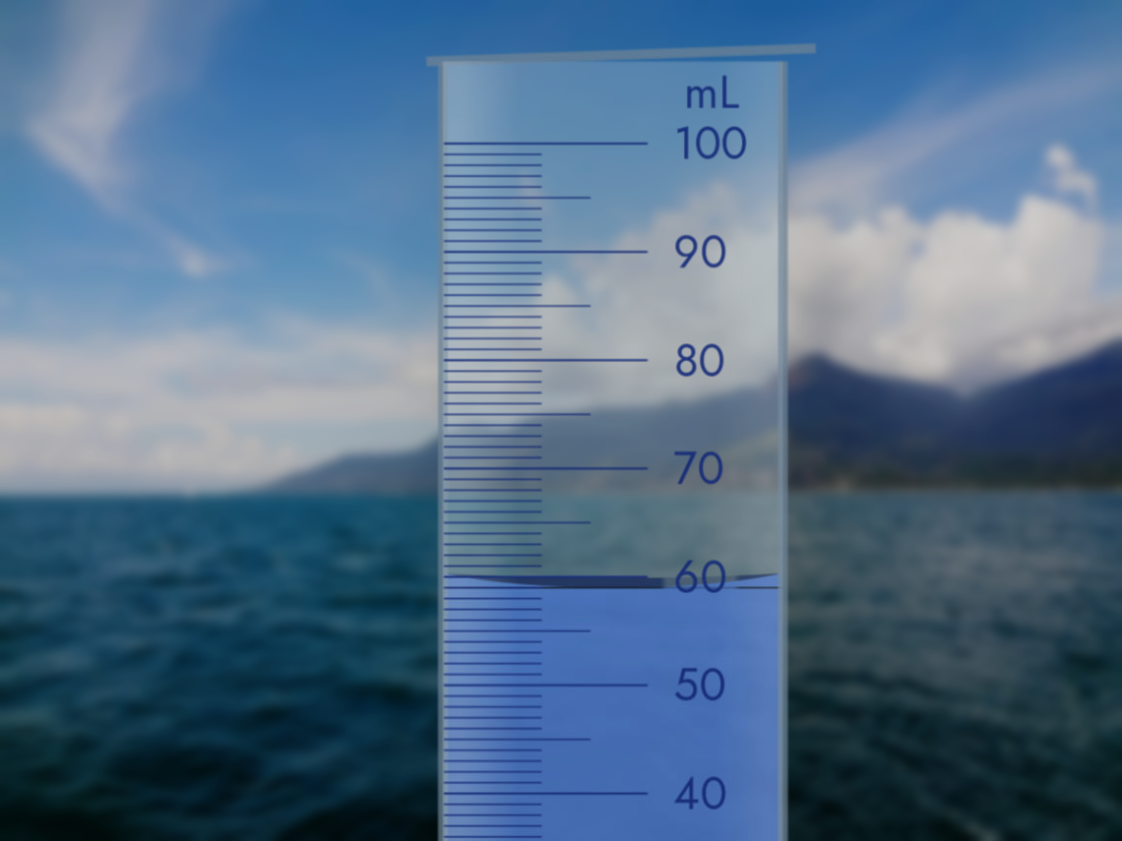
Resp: {"value": 59, "unit": "mL"}
